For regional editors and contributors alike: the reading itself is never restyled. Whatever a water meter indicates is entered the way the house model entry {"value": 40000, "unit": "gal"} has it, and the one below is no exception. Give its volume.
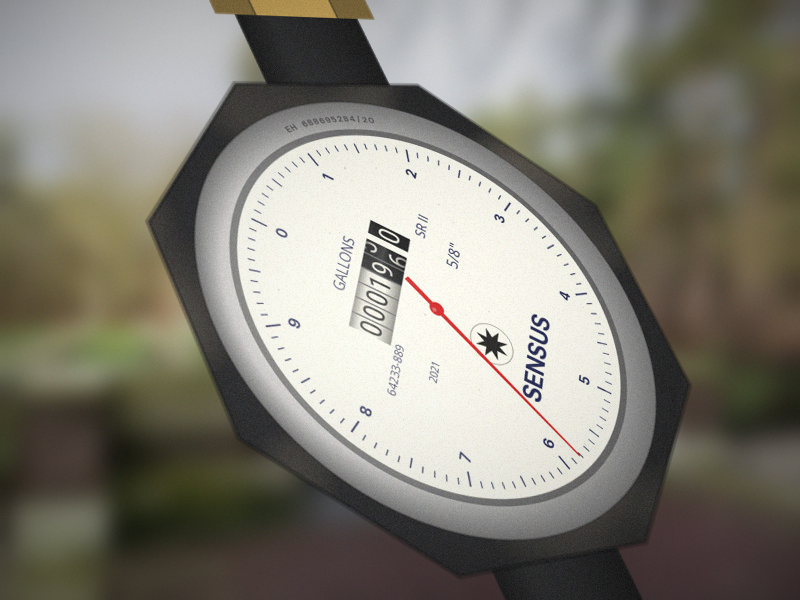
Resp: {"value": 1955.8, "unit": "gal"}
